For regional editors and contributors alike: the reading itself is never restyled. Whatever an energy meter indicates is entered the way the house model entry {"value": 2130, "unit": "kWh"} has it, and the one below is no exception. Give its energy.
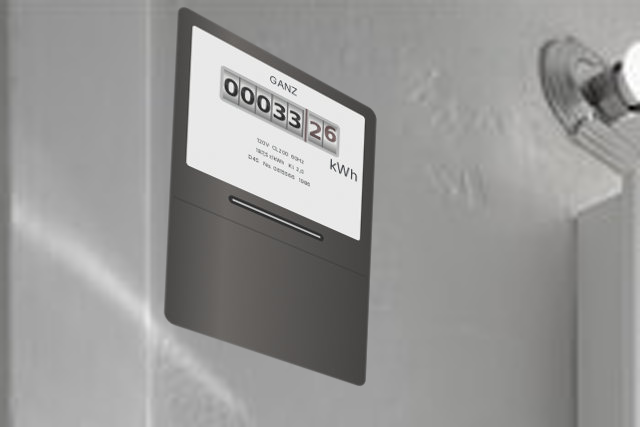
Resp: {"value": 33.26, "unit": "kWh"}
